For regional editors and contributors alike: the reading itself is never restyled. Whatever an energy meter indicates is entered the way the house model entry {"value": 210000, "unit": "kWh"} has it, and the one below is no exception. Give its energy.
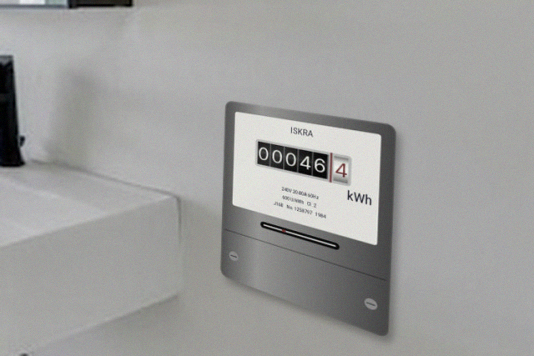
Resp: {"value": 46.4, "unit": "kWh"}
